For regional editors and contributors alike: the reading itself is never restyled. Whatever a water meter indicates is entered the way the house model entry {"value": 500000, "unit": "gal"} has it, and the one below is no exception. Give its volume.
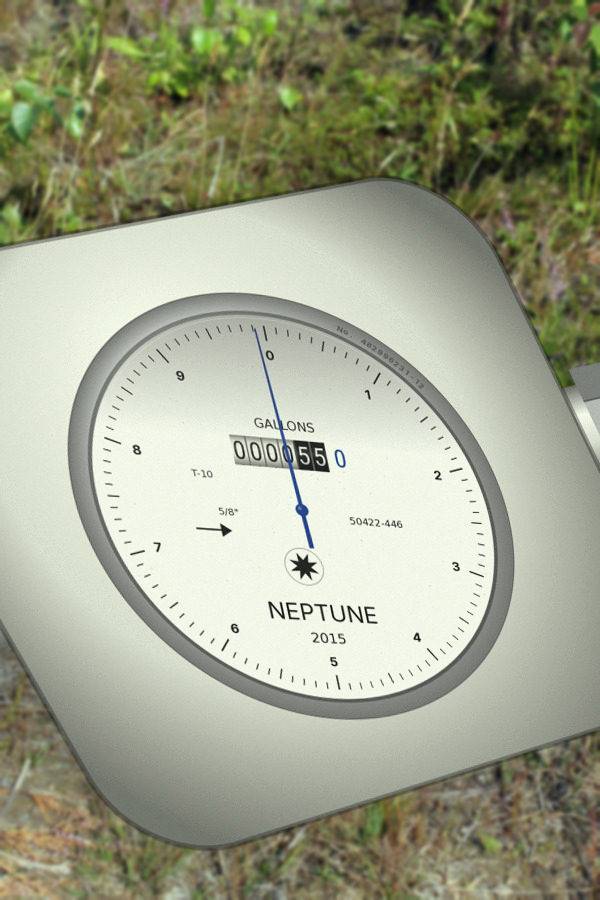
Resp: {"value": 549.9, "unit": "gal"}
